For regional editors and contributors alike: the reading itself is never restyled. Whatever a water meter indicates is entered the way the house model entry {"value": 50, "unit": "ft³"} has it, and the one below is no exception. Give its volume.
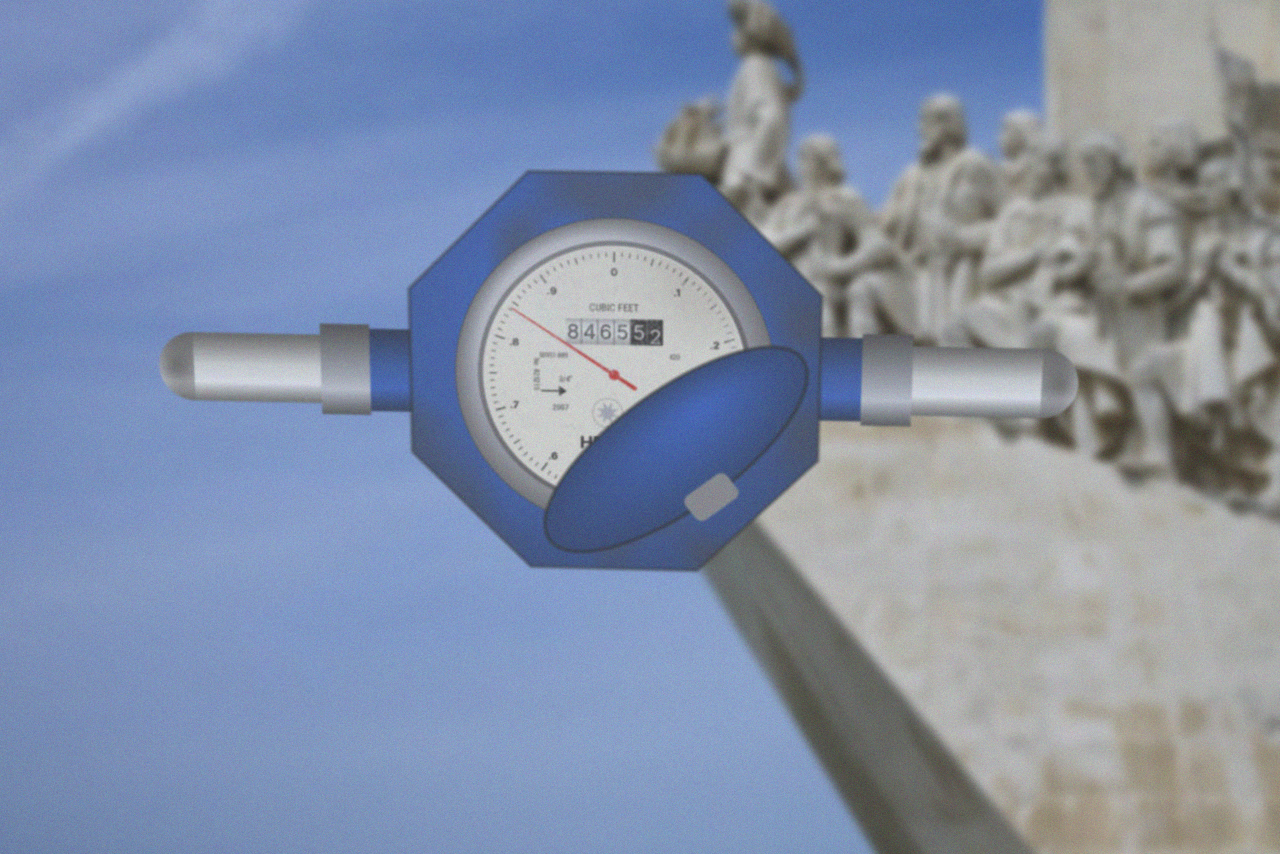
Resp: {"value": 846551.84, "unit": "ft³"}
